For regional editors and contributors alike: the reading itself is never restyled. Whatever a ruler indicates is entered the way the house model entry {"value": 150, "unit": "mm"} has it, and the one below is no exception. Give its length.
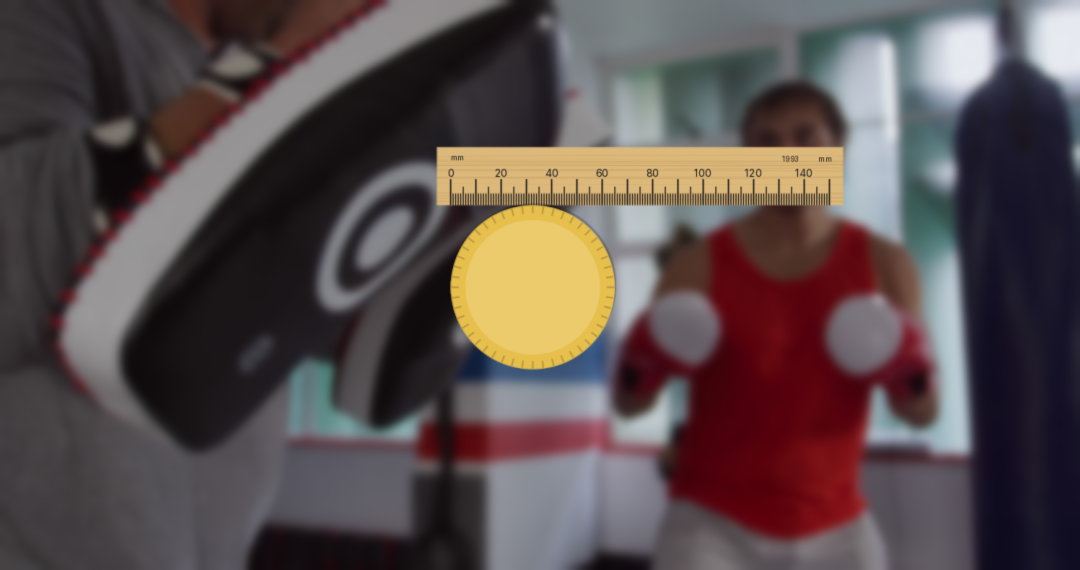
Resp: {"value": 65, "unit": "mm"}
